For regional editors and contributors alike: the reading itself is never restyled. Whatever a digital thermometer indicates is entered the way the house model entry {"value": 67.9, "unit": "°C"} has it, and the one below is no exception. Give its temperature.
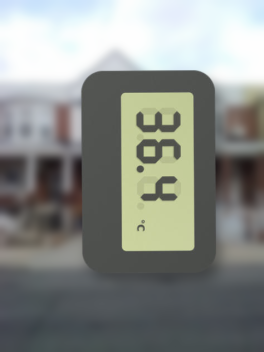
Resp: {"value": 36.4, "unit": "°C"}
